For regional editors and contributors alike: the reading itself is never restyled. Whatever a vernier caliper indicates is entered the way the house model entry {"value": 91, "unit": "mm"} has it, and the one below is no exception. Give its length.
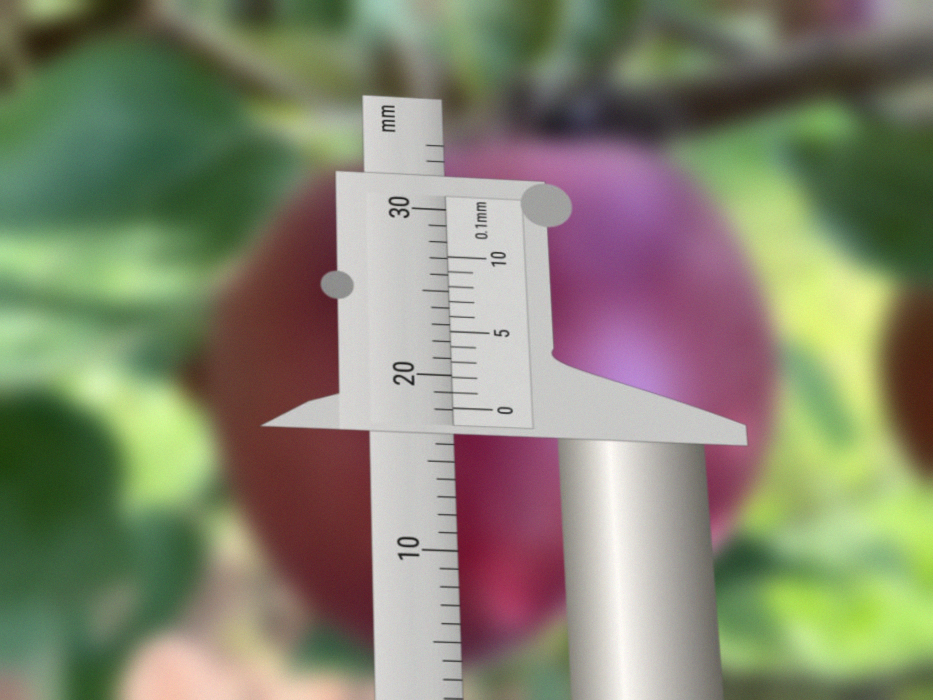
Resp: {"value": 18.1, "unit": "mm"}
